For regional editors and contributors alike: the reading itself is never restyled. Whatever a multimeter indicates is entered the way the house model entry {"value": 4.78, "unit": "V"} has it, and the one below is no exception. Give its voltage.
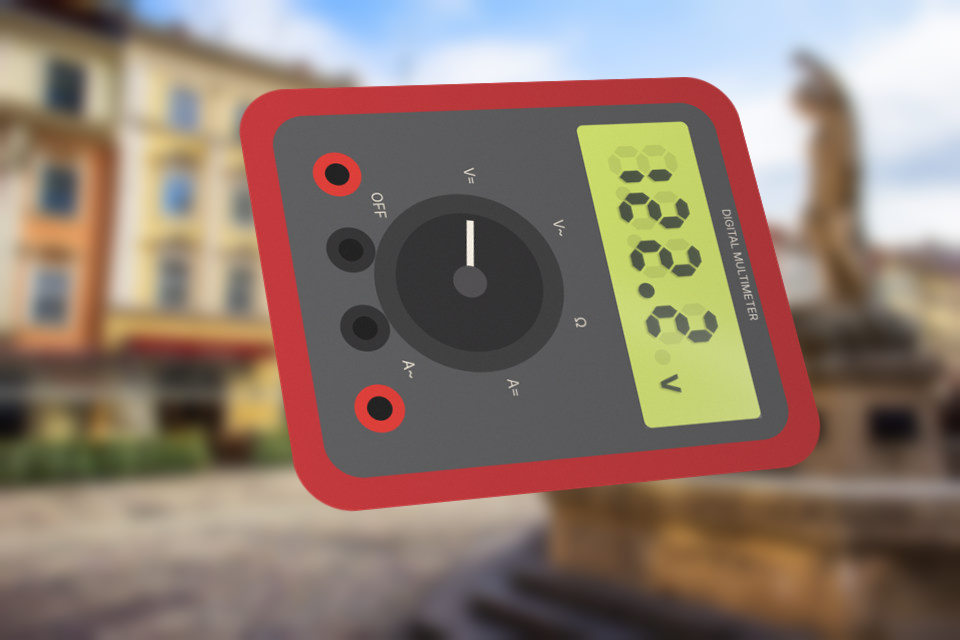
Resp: {"value": 122.2, "unit": "V"}
